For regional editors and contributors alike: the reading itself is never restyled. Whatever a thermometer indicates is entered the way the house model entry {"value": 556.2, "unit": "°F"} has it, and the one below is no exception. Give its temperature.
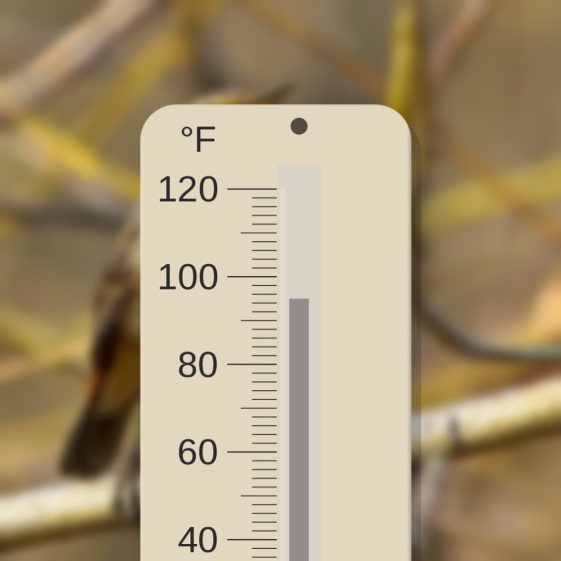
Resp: {"value": 95, "unit": "°F"}
